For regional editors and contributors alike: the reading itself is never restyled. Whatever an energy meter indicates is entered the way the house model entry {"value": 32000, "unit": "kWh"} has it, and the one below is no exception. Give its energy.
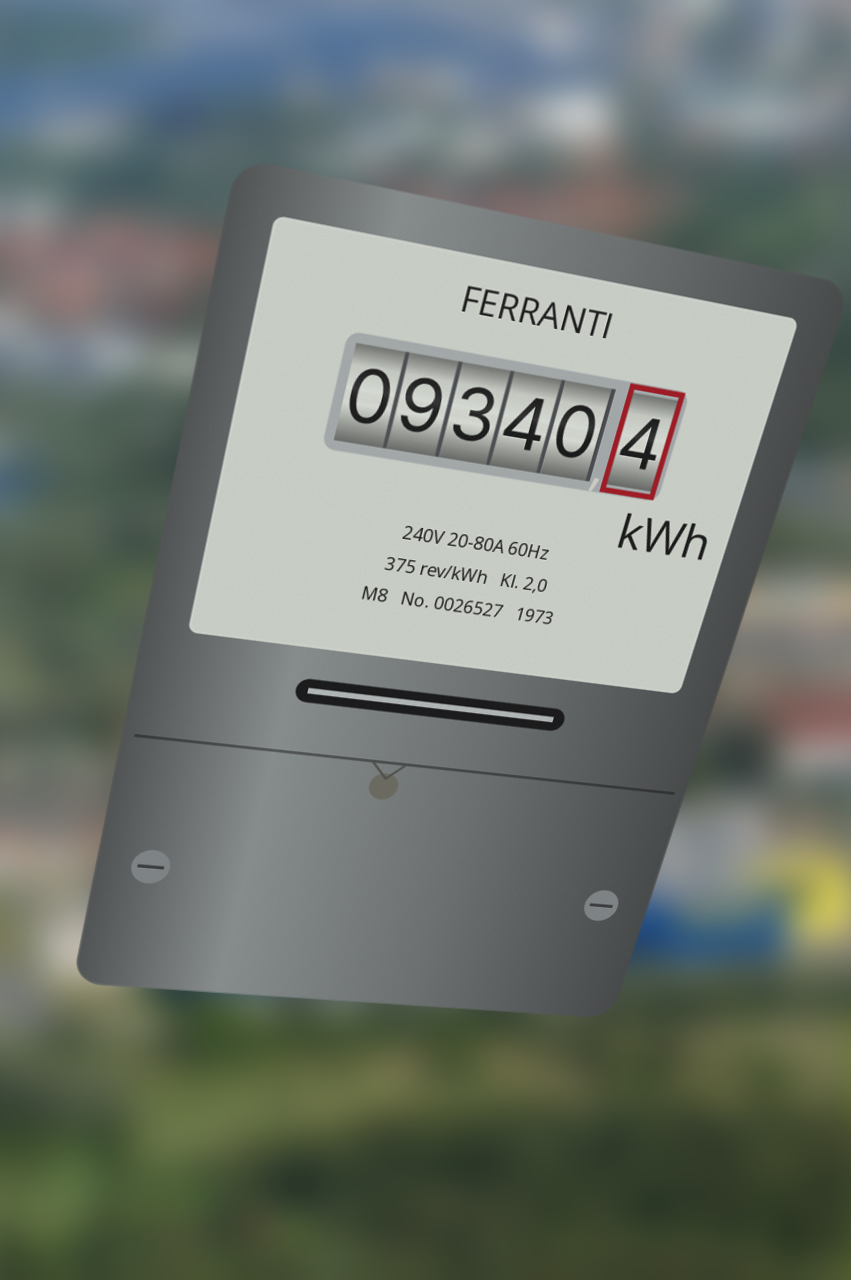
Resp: {"value": 9340.4, "unit": "kWh"}
